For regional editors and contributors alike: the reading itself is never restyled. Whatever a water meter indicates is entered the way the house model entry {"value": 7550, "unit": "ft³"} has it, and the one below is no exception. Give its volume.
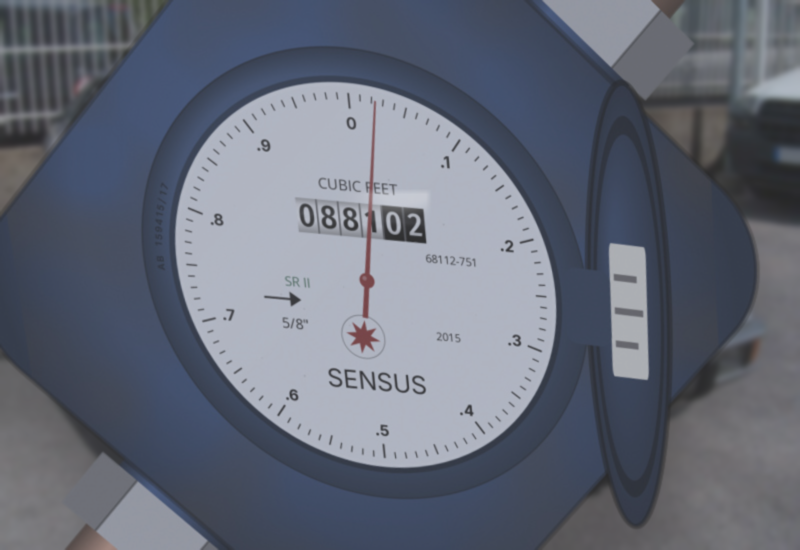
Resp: {"value": 88102.02, "unit": "ft³"}
